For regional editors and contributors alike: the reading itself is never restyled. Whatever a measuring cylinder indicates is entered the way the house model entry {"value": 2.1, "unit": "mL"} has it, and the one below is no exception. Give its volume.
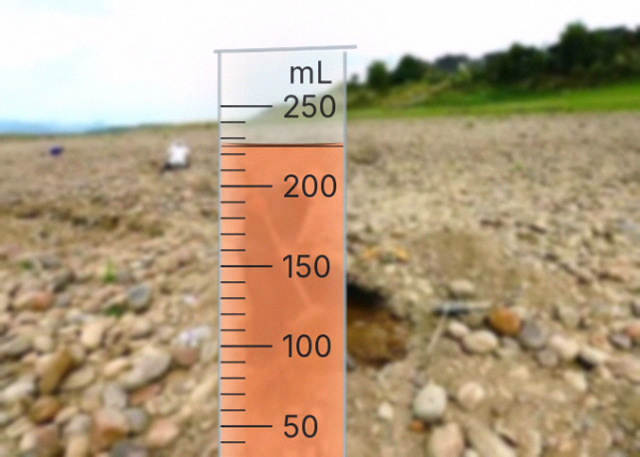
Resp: {"value": 225, "unit": "mL"}
